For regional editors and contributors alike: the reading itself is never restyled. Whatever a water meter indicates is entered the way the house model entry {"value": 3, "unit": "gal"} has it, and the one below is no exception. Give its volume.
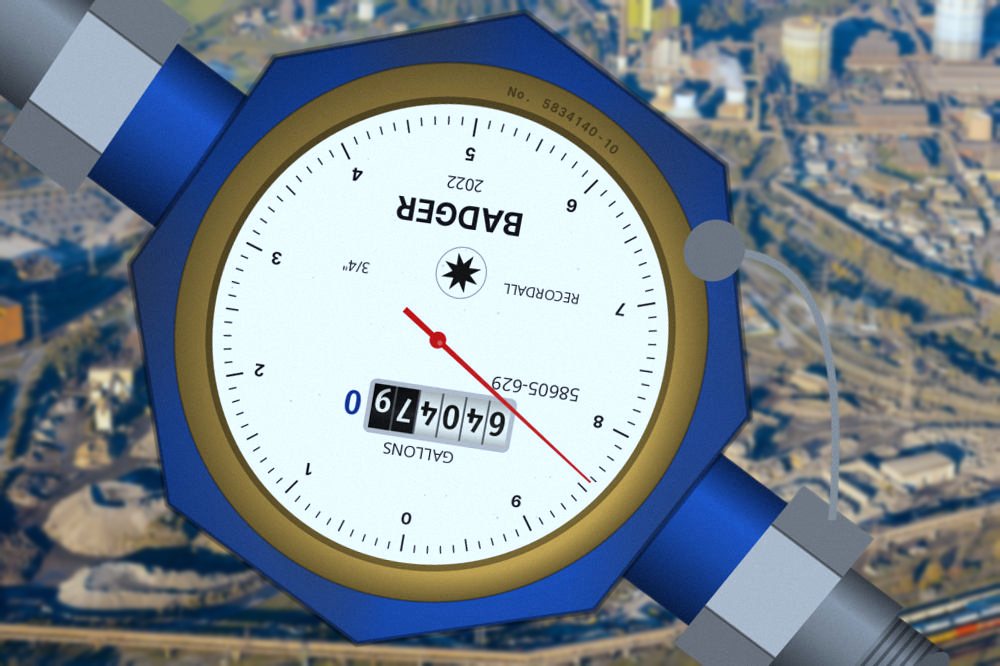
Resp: {"value": 6404788.4, "unit": "gal"}
